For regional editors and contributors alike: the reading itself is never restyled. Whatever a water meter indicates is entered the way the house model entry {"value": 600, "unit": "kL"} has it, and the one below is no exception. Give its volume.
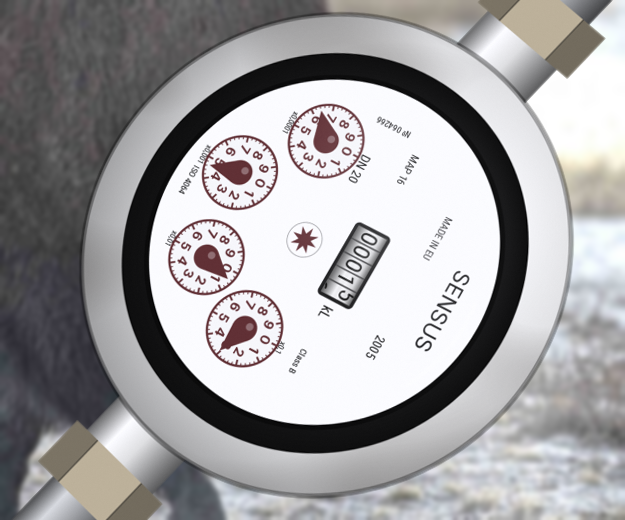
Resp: {"value": 15.3046, "unit": "kL"}
